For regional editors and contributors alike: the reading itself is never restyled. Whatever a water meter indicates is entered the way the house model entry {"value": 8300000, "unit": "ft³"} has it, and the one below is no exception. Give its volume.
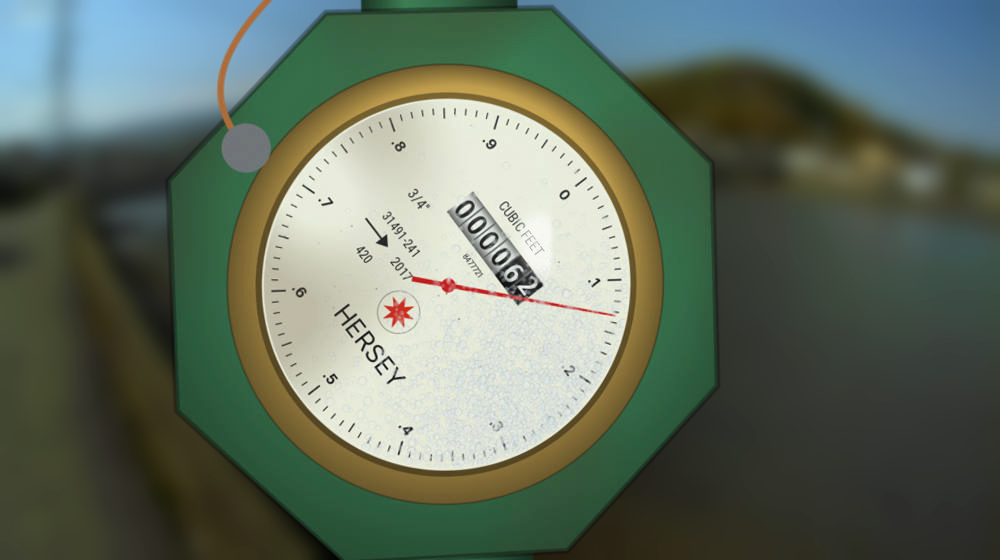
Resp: {"value": 62.13, "unit": "ft³"}
